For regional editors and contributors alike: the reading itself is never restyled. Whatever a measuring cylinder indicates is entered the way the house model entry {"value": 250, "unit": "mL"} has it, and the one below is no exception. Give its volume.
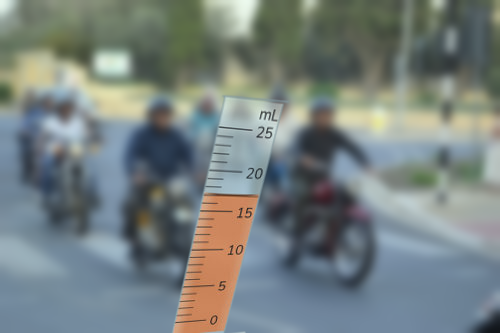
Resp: {"value": 17, "unit": "mL"}
